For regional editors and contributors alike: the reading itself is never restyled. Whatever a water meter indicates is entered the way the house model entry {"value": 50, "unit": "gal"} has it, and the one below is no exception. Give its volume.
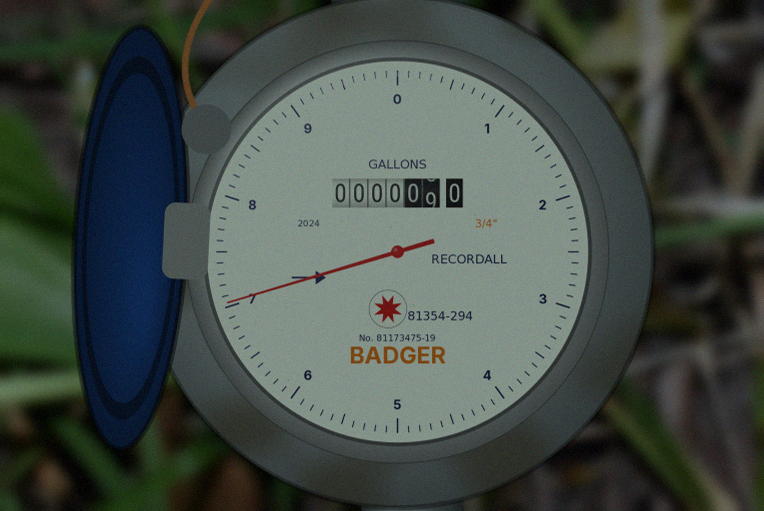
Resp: {"value": 87.0, "unit": "gal"}
